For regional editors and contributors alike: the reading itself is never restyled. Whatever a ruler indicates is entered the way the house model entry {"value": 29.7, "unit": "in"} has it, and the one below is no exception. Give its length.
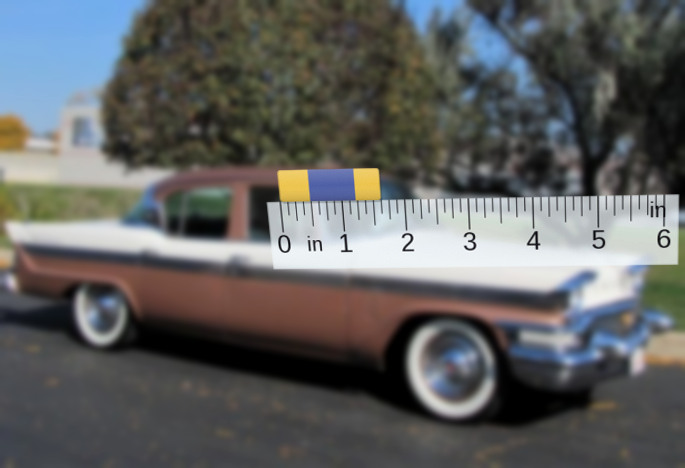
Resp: {"value": 1.625, "unit": "in"}
